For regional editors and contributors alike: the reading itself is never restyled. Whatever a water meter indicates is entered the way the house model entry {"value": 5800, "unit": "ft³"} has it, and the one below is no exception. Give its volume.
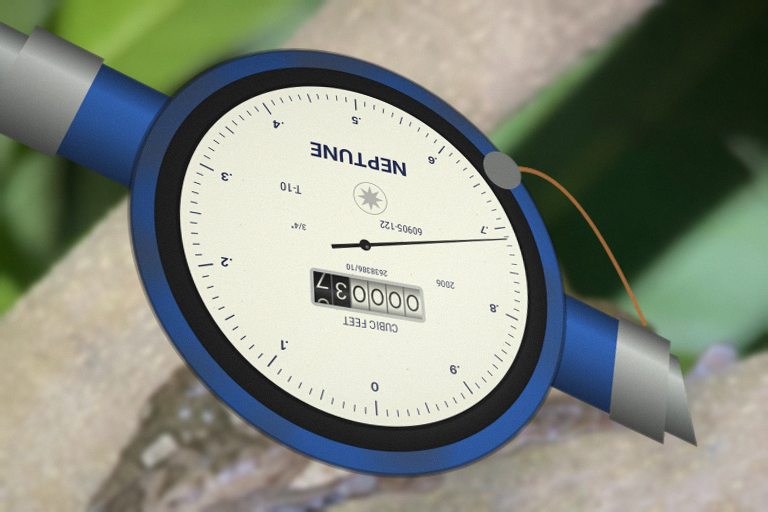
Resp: {"value": 36.71, "unit": "ft³"}
